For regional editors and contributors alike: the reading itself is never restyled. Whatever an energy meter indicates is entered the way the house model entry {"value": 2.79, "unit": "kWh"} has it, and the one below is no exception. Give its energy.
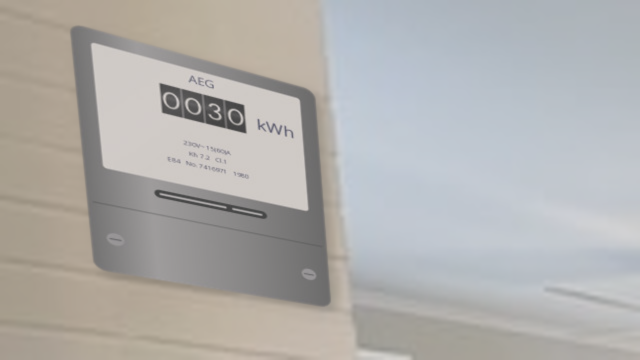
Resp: {"value": 30, "unit": "kWh"}
